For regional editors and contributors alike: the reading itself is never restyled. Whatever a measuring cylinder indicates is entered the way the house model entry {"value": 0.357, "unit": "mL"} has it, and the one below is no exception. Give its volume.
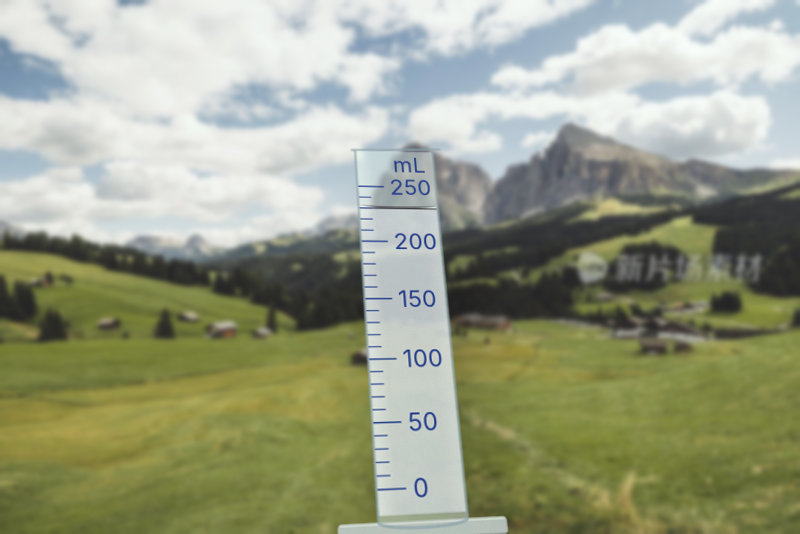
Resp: {"value": 230, "unit": "mL"}
